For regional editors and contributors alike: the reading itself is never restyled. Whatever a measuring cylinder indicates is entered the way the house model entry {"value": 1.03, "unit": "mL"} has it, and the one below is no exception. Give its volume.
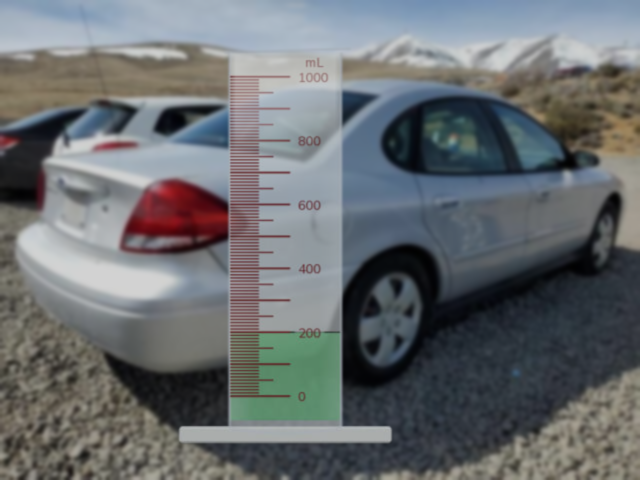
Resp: {"value": 200, "unit": "mL"}
